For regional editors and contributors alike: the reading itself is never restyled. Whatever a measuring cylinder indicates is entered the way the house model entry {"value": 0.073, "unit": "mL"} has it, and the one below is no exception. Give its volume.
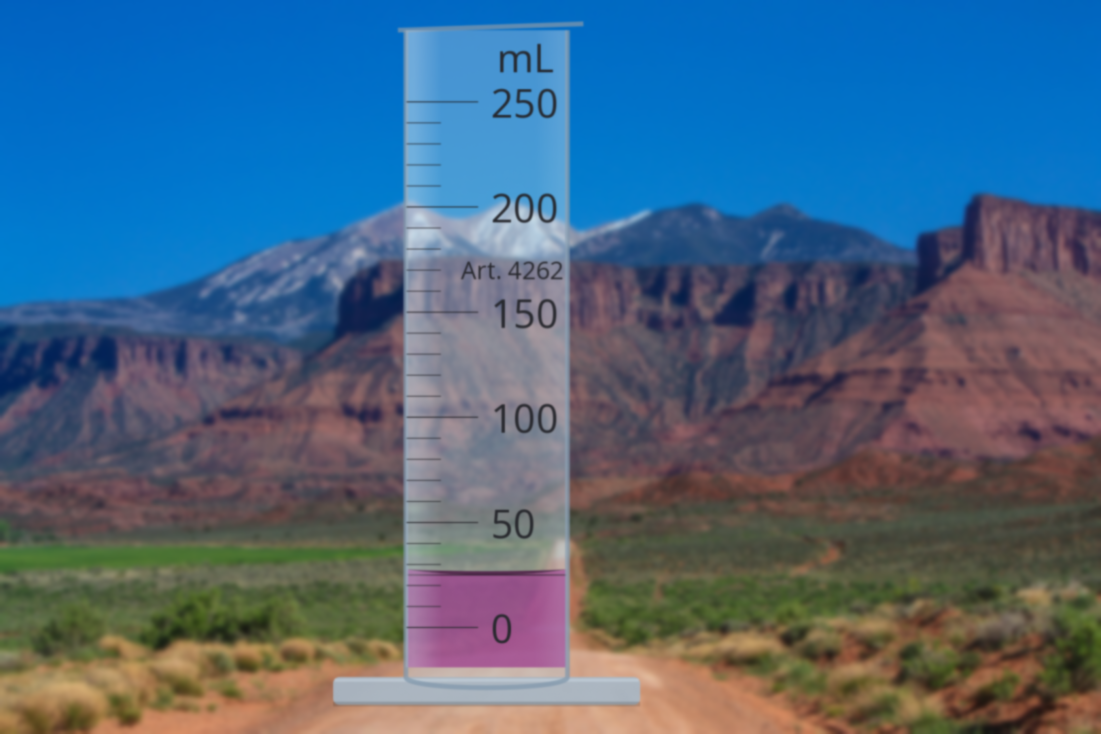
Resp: {"value": 25, "unit": "mL"}
